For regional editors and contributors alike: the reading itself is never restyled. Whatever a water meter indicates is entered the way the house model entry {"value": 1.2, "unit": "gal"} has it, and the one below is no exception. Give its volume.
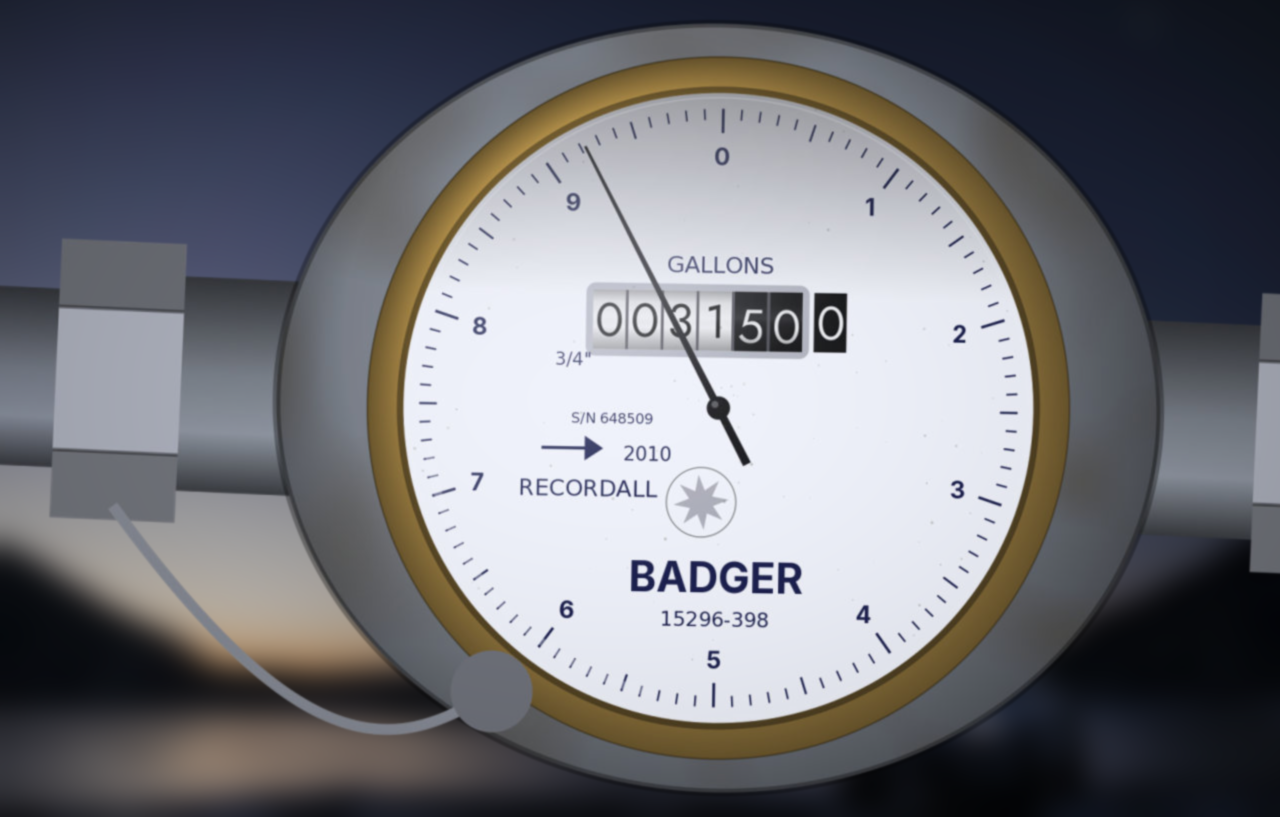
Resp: {"value": 31499.2, "unit": "gal"}
